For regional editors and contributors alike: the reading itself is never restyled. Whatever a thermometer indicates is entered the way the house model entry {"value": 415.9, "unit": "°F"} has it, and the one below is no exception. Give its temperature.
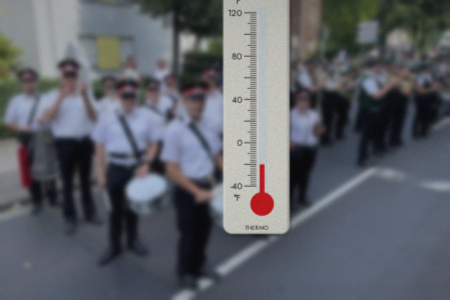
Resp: {"value": -20, "unit": "°F"}
